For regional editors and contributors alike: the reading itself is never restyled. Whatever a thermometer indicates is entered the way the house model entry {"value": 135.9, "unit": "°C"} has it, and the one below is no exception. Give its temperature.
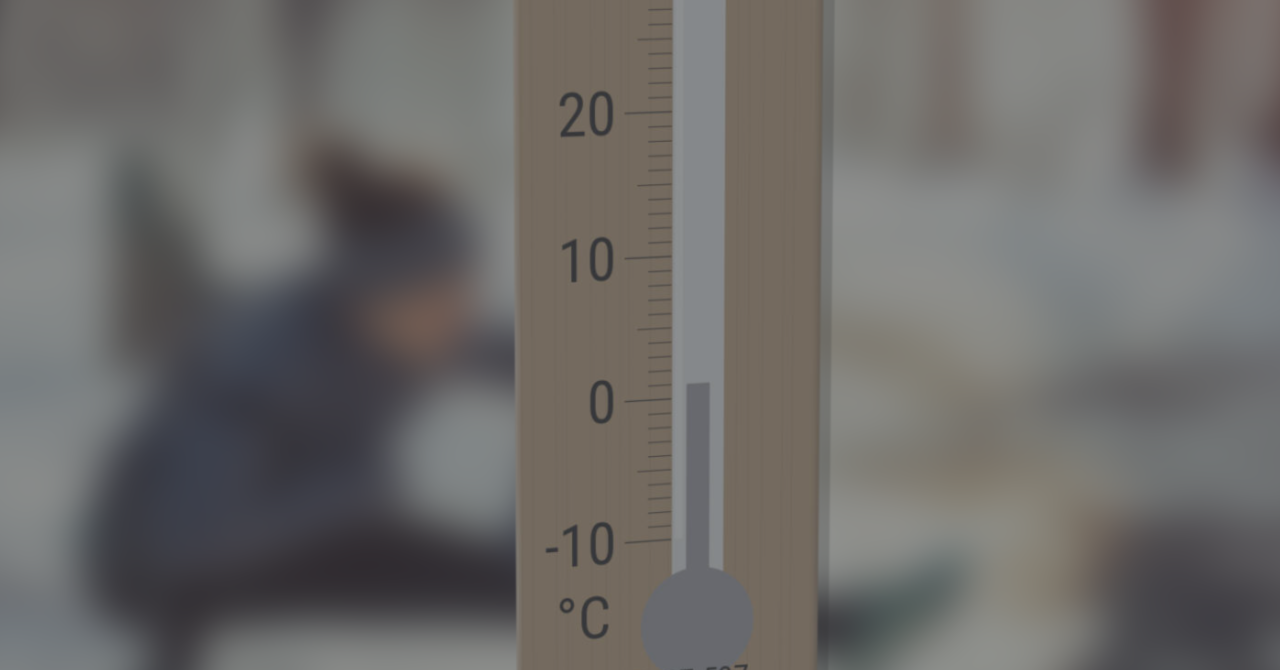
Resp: {"value": 1, "unit": "°C"}
